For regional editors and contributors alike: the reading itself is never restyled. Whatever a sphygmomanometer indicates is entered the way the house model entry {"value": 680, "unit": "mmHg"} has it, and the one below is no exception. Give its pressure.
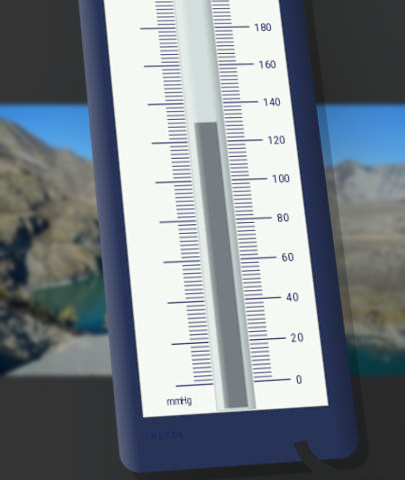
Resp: {"value": 130, "unit": "mmHg"}
